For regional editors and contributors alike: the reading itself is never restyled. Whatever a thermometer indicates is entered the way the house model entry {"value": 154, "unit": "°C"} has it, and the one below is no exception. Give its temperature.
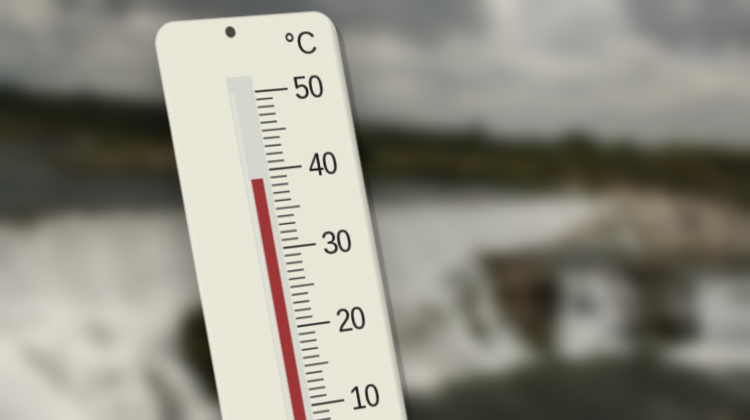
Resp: {"value": 39, "unit": "°C"}
